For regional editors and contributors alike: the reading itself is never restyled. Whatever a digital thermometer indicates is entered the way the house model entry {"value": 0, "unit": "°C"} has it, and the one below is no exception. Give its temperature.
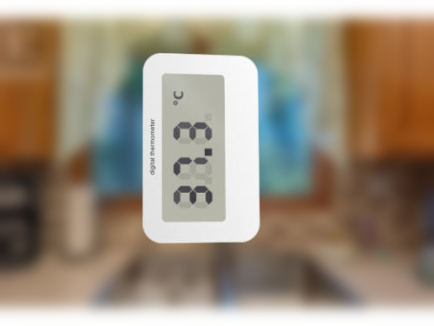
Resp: {"value": 37.3, "unit": "°C"}
